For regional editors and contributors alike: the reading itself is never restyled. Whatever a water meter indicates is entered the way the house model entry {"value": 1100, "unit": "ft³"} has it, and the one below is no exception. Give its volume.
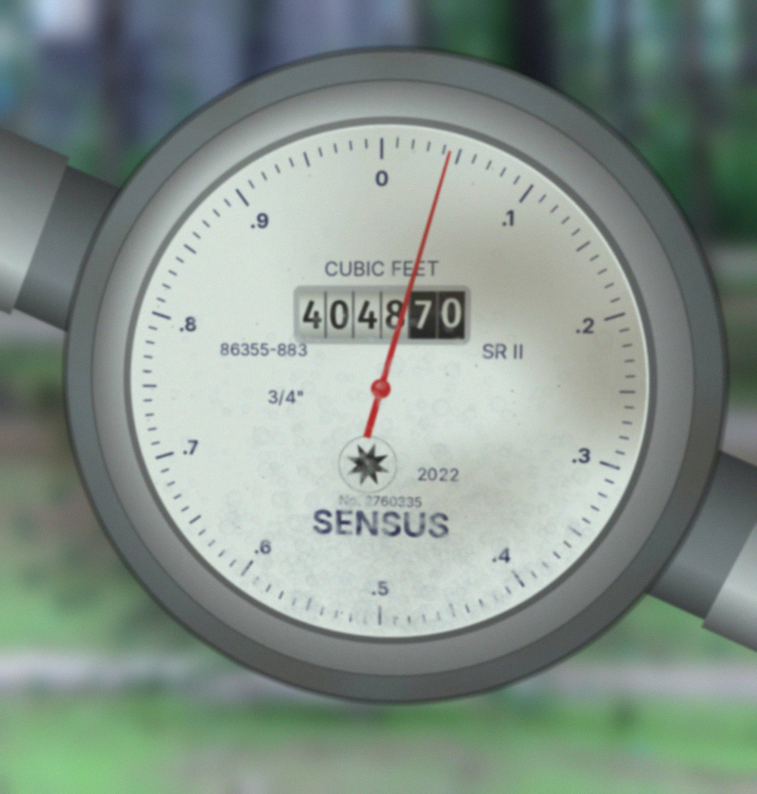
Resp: {"value": 404870.04, "unit": "ft³"}
